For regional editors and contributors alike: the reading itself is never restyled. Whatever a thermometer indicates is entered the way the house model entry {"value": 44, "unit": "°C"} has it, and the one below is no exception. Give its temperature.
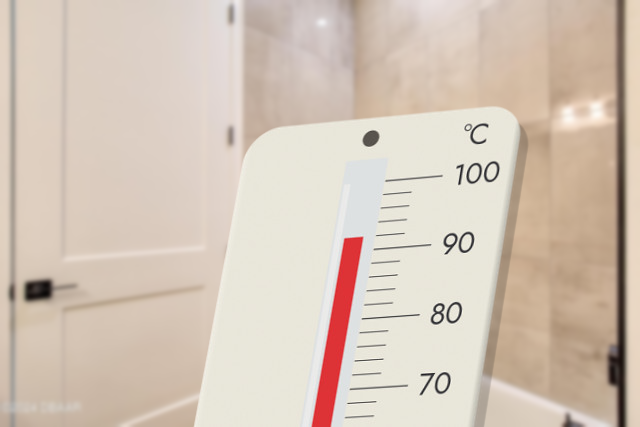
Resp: {"value": 92, "unit": "°C"}
